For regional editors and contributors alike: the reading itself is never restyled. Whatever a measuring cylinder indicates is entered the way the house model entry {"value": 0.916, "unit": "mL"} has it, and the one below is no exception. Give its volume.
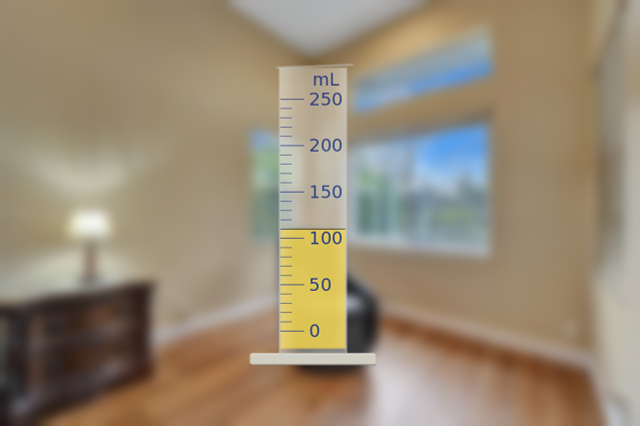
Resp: {"value": 110, "unit": "mL"}
